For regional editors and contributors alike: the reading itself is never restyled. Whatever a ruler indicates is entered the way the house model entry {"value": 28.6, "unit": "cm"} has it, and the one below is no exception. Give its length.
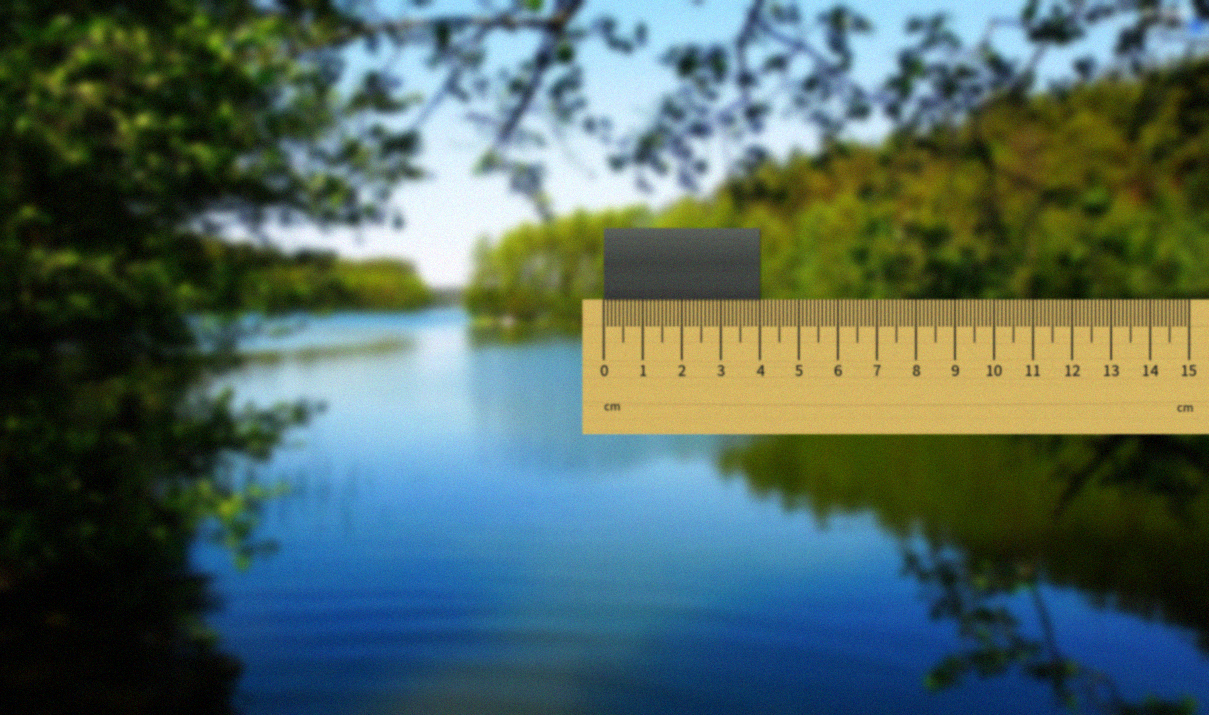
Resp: {"value": 4, "unit": "cm"}
